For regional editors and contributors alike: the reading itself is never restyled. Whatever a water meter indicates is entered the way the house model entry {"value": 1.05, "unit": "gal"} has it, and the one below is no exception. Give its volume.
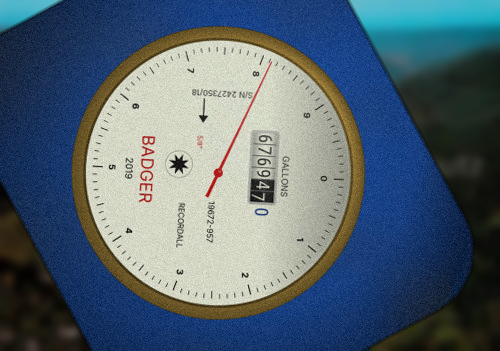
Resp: {"value": 6769468.1, "unit": "gal"}
